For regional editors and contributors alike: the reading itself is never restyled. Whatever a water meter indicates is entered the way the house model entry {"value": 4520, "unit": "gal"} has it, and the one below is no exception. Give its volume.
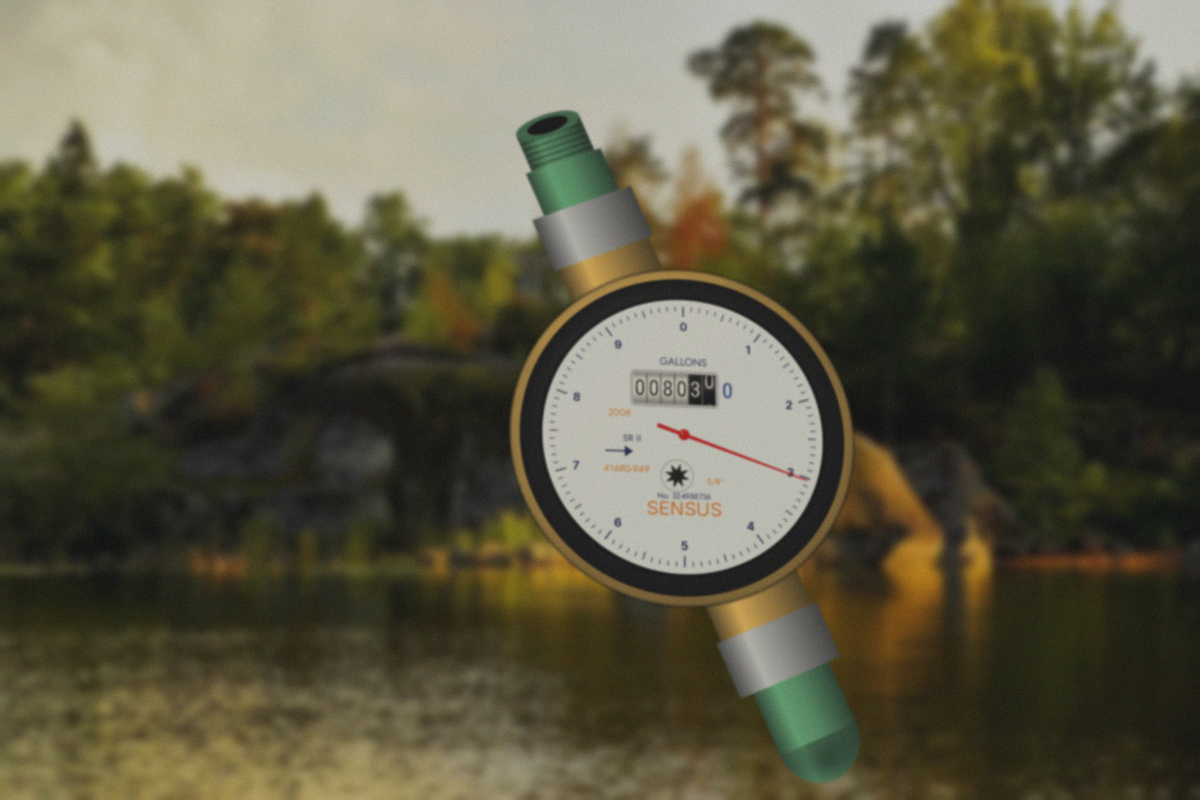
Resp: {"value": 80303.0, "unit": "gal"}
